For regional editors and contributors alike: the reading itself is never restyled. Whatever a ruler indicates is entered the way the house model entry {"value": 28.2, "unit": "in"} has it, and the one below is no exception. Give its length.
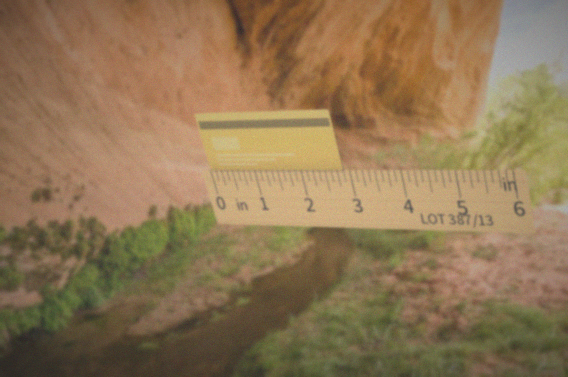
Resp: {"value": 2.875, "unit": "in"}
